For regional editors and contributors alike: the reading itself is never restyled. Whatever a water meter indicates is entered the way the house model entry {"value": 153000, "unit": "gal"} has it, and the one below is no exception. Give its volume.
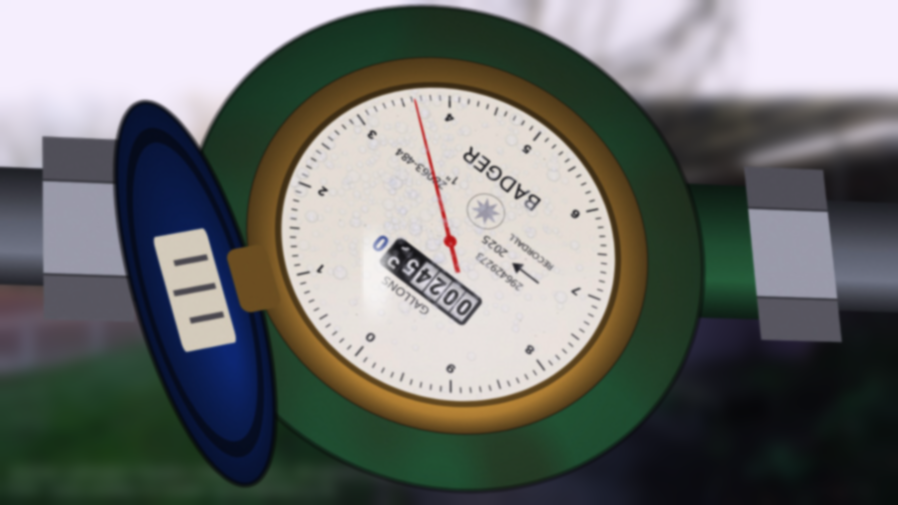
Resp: {"value": 24553.6, "unit": "gal"}
